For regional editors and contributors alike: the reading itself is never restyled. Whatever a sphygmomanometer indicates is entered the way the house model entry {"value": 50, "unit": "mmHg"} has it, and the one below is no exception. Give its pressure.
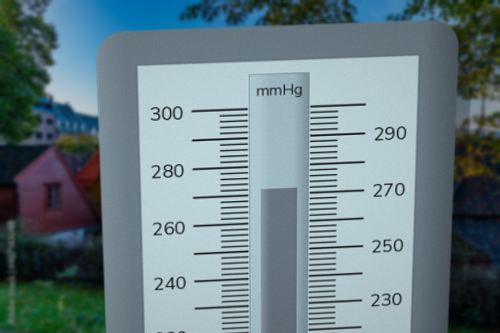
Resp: {"value": 272, "unit": "mmHg"}
